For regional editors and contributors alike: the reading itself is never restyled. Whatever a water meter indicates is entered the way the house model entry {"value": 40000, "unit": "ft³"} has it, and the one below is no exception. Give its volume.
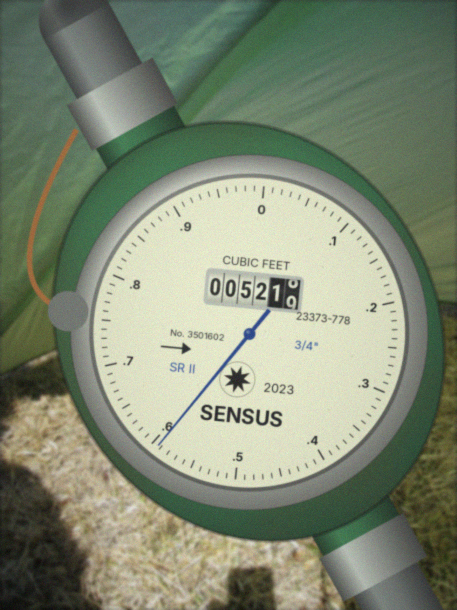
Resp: {"value": 5218.59, "unit": "ft³"}
